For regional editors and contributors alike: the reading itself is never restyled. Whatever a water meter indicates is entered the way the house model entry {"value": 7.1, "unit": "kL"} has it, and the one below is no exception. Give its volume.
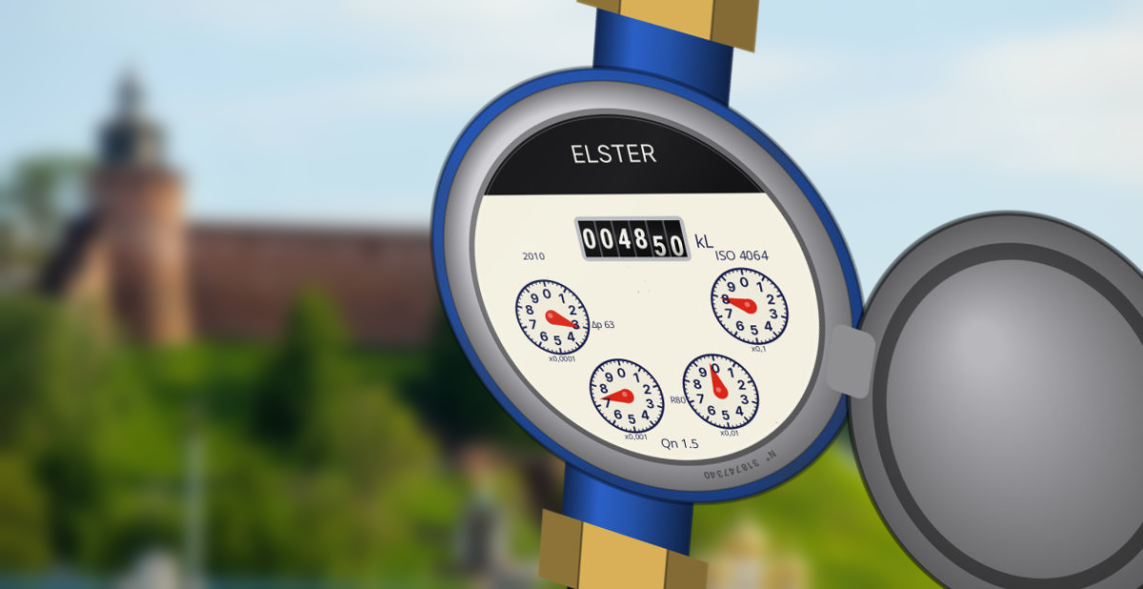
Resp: {"value": 4849.7973, "unit": "kL"}
